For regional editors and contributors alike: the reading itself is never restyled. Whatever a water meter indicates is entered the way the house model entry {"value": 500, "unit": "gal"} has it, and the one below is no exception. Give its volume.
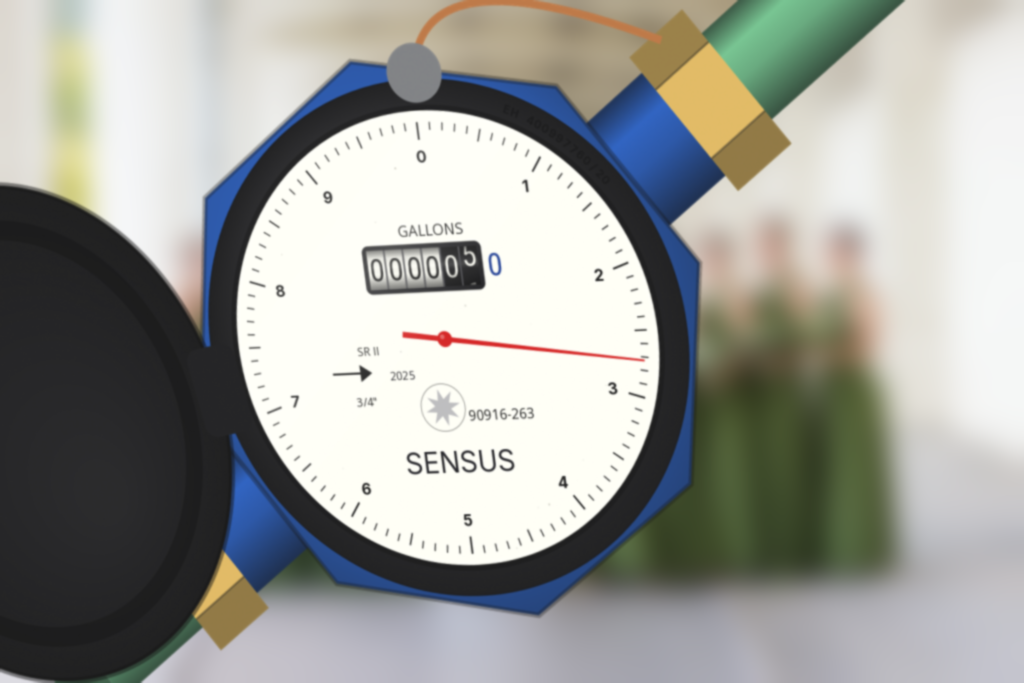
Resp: {"value": 52.7, "unit": "gal"}
